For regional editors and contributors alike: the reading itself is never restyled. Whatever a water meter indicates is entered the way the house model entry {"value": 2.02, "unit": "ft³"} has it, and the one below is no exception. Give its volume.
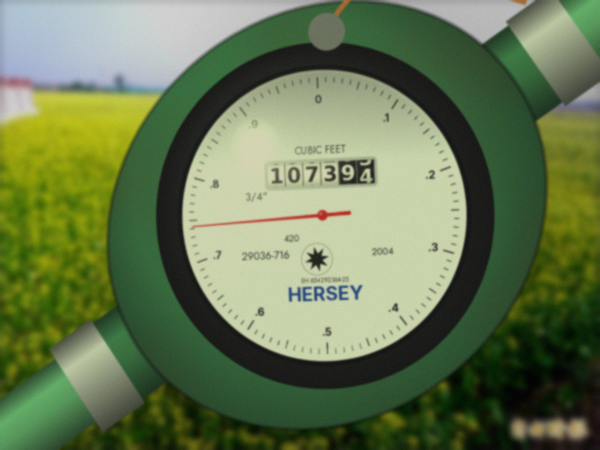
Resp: {"value": 107393.74, "unit": "ft³"}
